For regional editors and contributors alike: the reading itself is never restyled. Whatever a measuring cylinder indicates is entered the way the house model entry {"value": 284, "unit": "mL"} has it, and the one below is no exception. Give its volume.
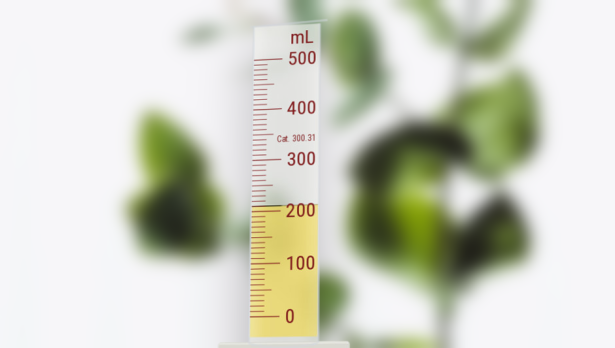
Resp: {"value": 210, "unit": "mL"}
